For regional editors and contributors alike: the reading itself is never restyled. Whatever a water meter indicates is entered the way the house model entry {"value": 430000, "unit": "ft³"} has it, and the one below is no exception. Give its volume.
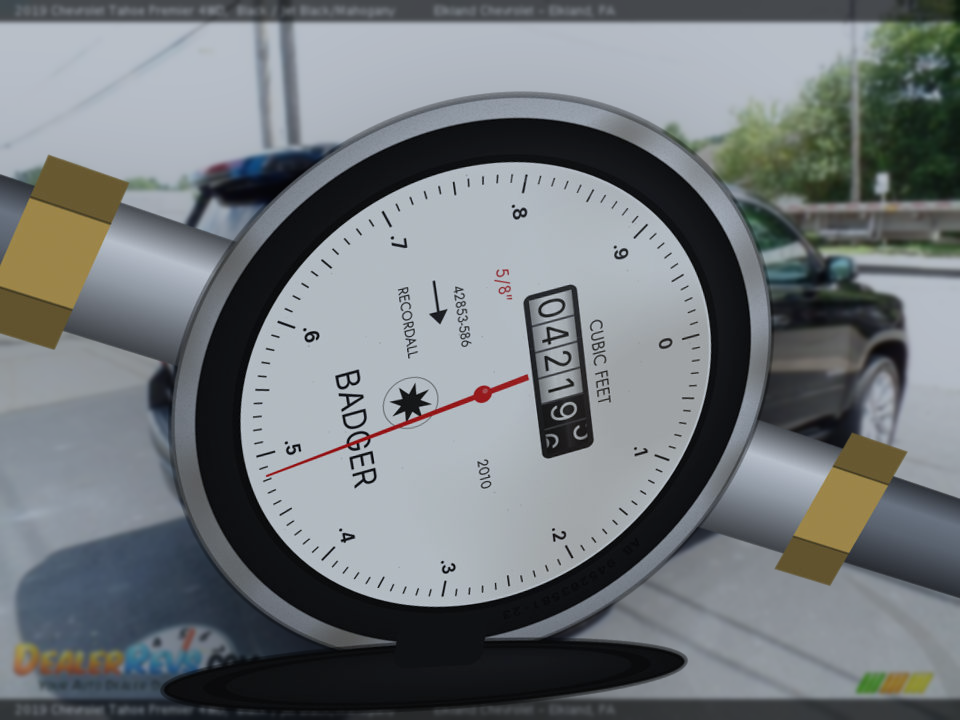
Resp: {"value": 42195.48, "unit": "ft³"}
